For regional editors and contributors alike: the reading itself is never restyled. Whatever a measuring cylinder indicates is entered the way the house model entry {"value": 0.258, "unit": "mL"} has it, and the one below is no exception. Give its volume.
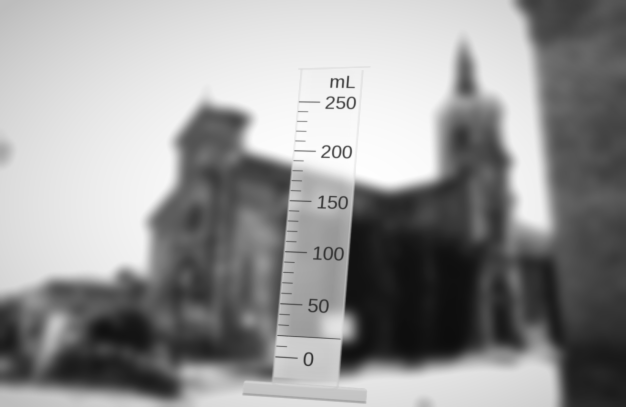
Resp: {"value": 20, "unit": "mL"}
